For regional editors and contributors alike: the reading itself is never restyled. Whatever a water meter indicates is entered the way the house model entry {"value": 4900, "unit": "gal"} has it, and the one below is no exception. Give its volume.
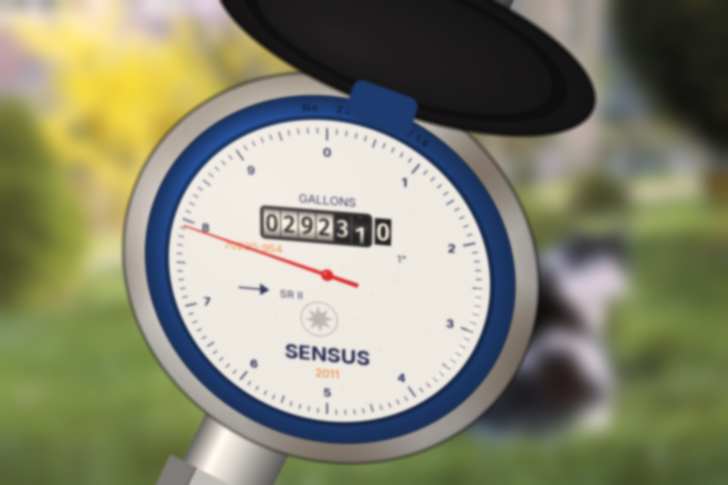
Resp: {"value": 292307.9, "unit": "gal"}
